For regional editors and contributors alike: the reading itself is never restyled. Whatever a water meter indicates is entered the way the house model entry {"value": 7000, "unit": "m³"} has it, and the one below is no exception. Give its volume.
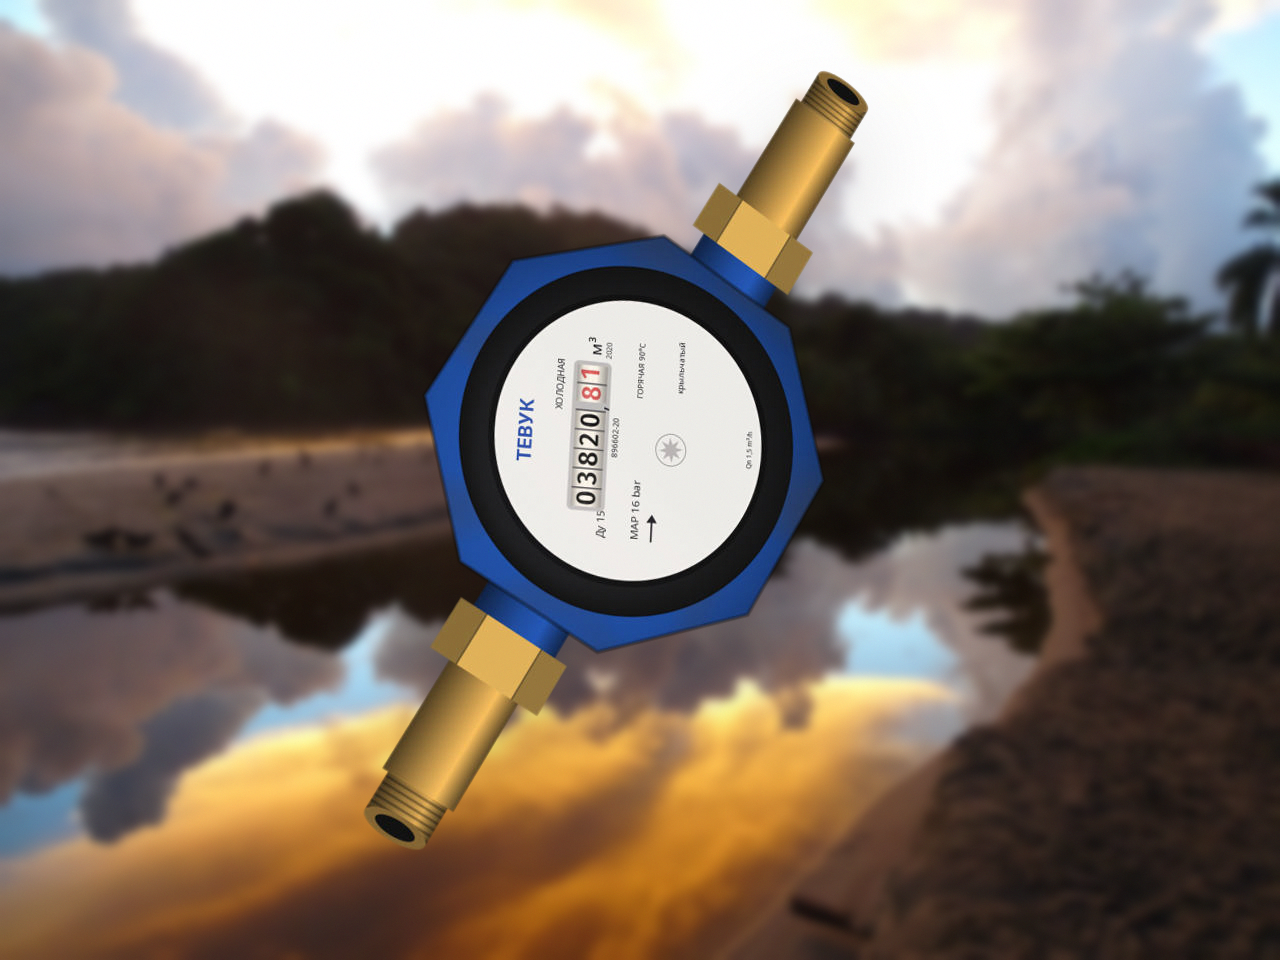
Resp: {"value": 3820.81, "unit": "m³"}
